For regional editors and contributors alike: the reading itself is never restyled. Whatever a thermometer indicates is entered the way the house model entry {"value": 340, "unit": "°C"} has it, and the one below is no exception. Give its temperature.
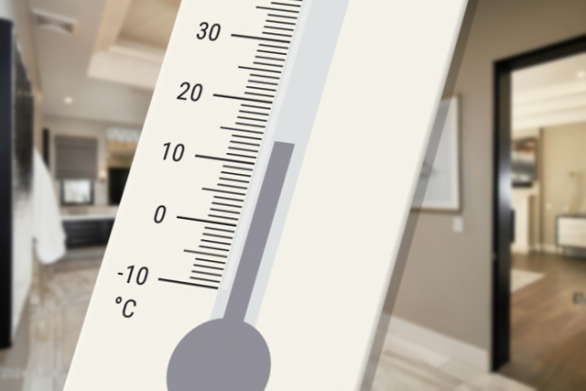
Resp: {"value": 14, "unit": "°C"}
